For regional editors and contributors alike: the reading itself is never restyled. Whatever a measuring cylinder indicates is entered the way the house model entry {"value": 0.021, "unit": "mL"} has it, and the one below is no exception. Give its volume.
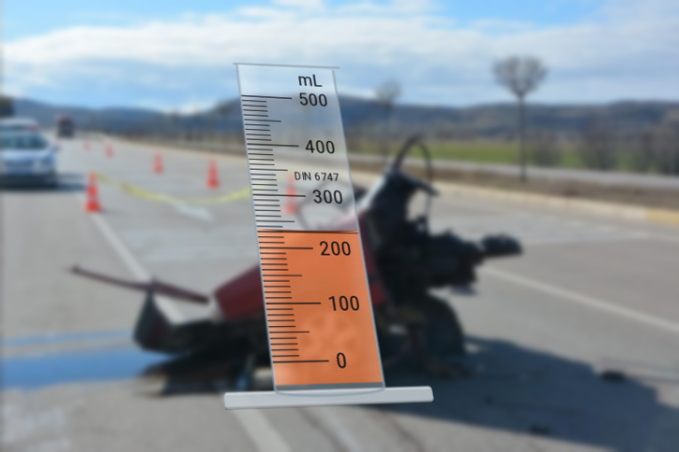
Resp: {"value": 230, "unit": "mL"}
